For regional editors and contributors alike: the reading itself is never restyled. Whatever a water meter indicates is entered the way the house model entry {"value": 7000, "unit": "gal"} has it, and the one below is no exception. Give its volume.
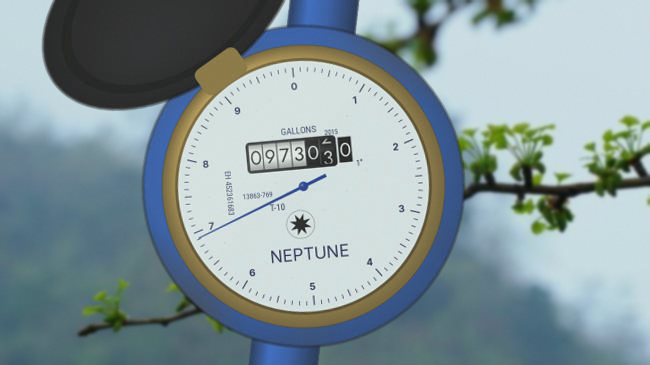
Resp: {"value": 973026.9, "unit": "gal"}
